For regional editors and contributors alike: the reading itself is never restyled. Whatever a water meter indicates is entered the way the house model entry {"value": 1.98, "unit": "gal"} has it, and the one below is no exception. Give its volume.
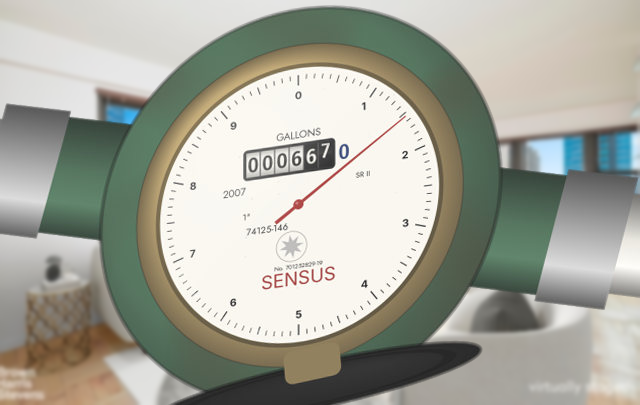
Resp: {"value": 6671.5, "unit": "gal"}
